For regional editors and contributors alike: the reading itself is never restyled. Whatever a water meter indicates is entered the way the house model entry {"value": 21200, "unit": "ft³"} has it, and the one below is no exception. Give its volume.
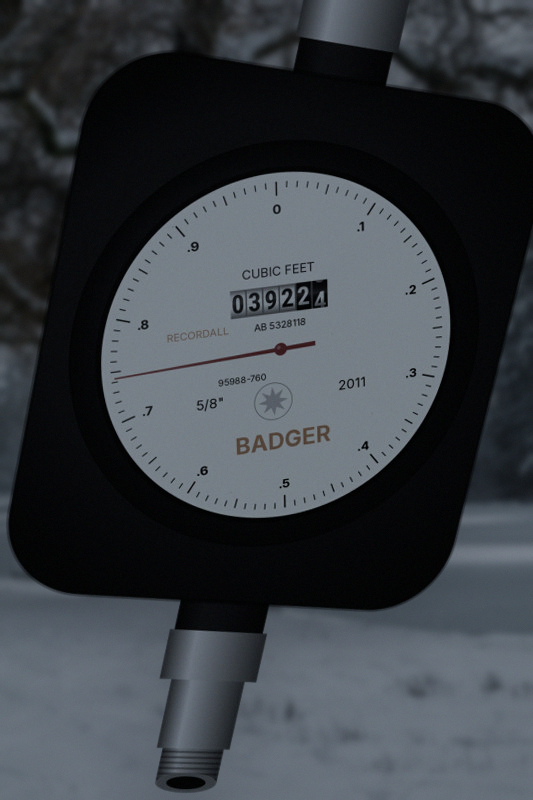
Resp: {"value": 39223.74, "unit": "ft³"}
